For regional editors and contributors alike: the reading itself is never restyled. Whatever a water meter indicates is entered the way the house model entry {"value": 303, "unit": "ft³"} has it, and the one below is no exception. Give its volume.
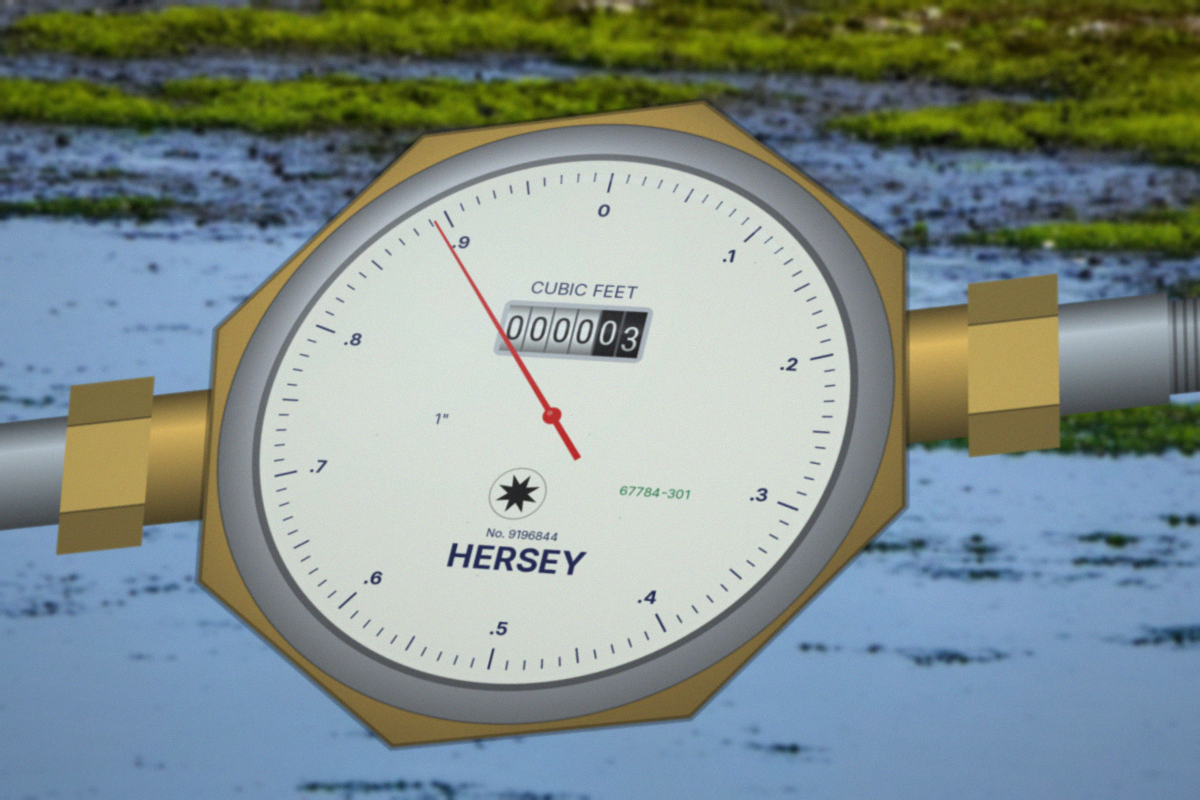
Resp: {"value": 2.89, "unit": "ft³"}
